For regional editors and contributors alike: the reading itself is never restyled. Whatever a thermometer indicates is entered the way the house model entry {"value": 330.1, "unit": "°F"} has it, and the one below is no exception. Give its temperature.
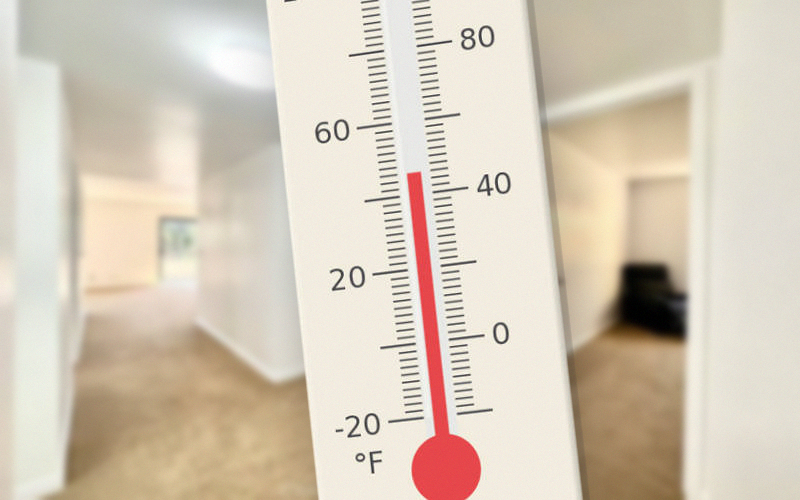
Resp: {"value": 46, "unit": "°F"}
